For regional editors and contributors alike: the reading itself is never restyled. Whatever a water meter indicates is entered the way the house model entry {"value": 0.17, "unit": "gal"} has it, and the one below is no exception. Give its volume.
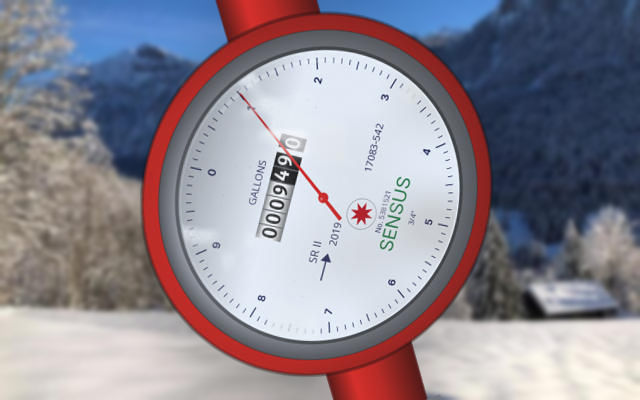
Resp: {"value": 9491.0, "unit": "gal"}
